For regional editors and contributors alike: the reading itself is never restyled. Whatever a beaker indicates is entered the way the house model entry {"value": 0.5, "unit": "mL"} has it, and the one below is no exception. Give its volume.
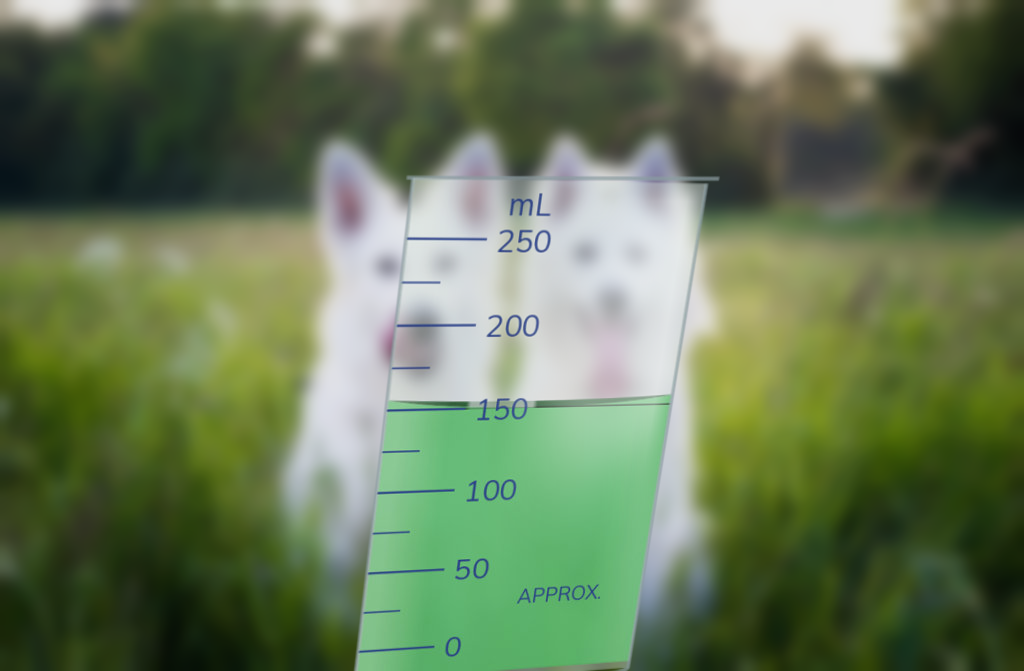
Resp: {"value": 150, "unit": "mL"}
